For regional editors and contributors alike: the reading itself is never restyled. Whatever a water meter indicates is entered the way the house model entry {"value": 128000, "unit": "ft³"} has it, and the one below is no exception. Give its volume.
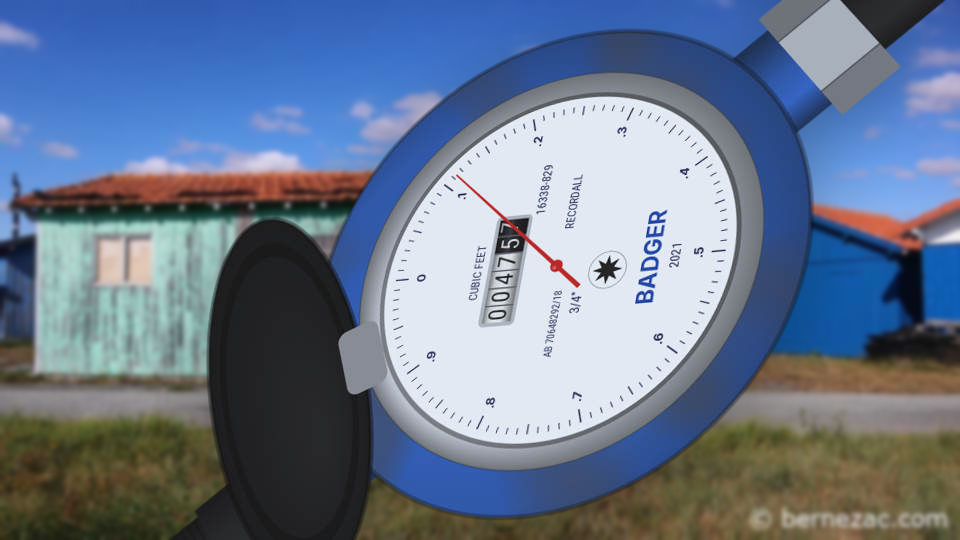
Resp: {"value": 4757.11, "unit": "ft³"}
